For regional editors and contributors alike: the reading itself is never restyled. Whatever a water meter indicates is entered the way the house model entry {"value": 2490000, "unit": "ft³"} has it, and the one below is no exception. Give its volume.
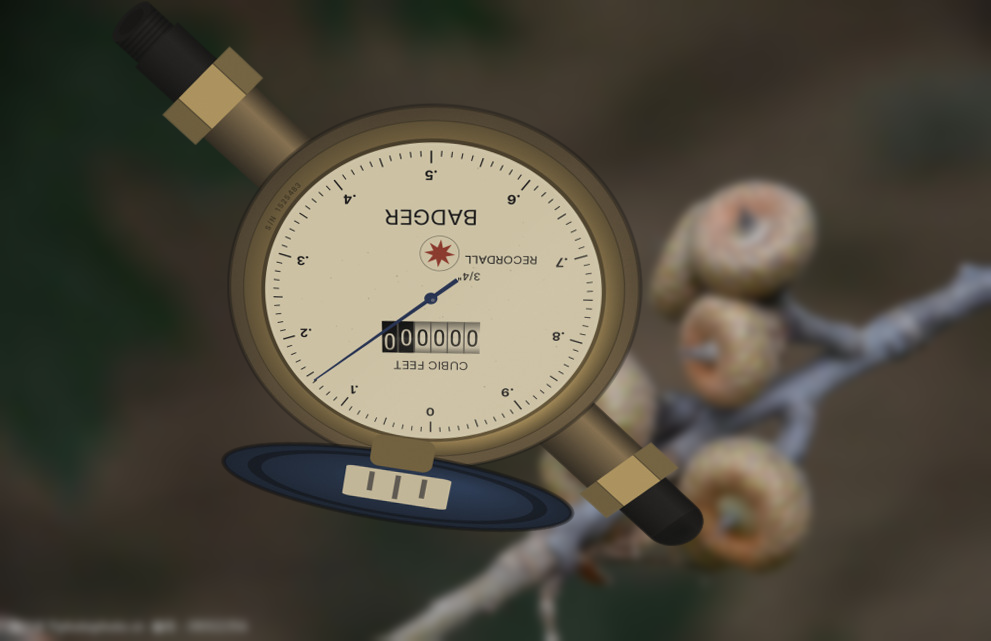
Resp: {"value": 0.14, "unit": "ft³"}
